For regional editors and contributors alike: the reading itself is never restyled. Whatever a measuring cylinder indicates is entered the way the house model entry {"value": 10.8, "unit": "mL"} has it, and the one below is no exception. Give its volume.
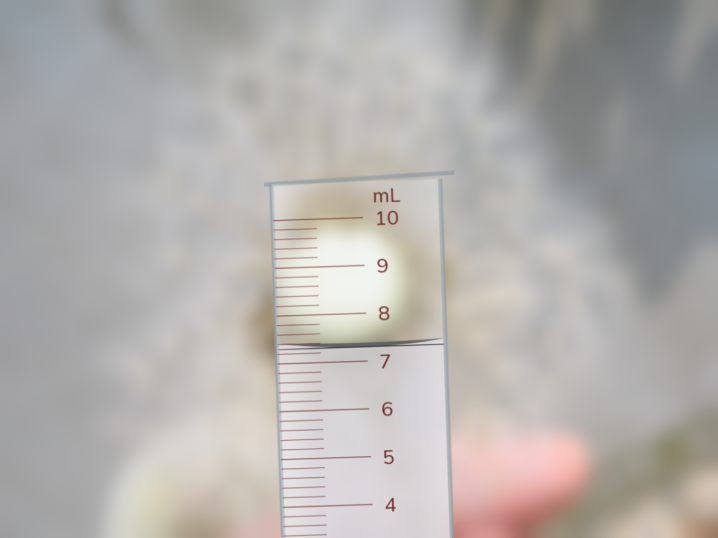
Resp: {"value": 7.3, "unit": "mL"}
